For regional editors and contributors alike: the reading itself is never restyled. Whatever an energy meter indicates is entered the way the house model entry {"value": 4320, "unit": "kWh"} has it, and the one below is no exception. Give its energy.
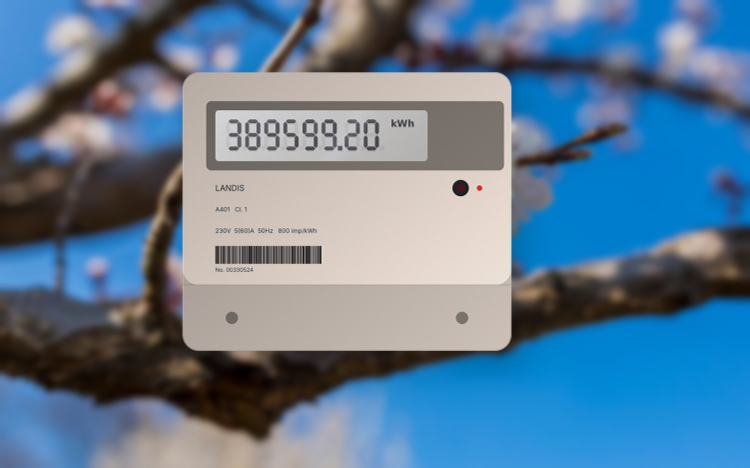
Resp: {"value": 389599.20, "unit": "kWh"}
